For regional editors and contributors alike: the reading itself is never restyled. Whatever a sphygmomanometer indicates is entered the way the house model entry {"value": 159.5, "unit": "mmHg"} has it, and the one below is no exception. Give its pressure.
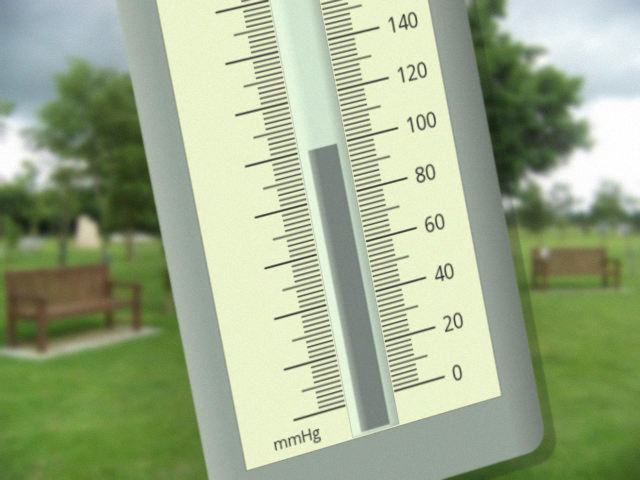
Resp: {"value": 100, "unit": "mmHg"}
